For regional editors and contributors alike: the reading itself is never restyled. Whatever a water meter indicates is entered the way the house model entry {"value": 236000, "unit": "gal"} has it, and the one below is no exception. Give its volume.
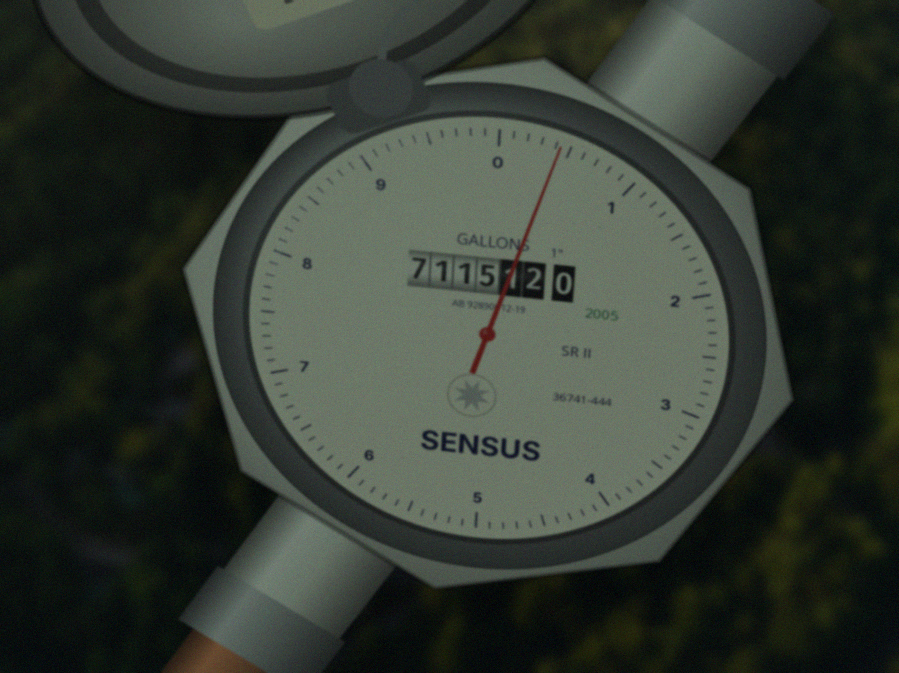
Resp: {"value": 7115120.4, "unit": "gal"}
